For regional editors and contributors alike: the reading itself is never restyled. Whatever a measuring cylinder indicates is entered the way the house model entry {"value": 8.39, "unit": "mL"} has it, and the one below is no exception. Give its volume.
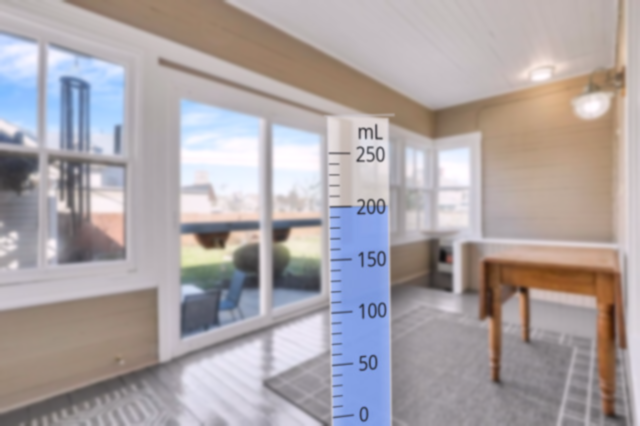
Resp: {"value": 200, "unit": "mL"}
